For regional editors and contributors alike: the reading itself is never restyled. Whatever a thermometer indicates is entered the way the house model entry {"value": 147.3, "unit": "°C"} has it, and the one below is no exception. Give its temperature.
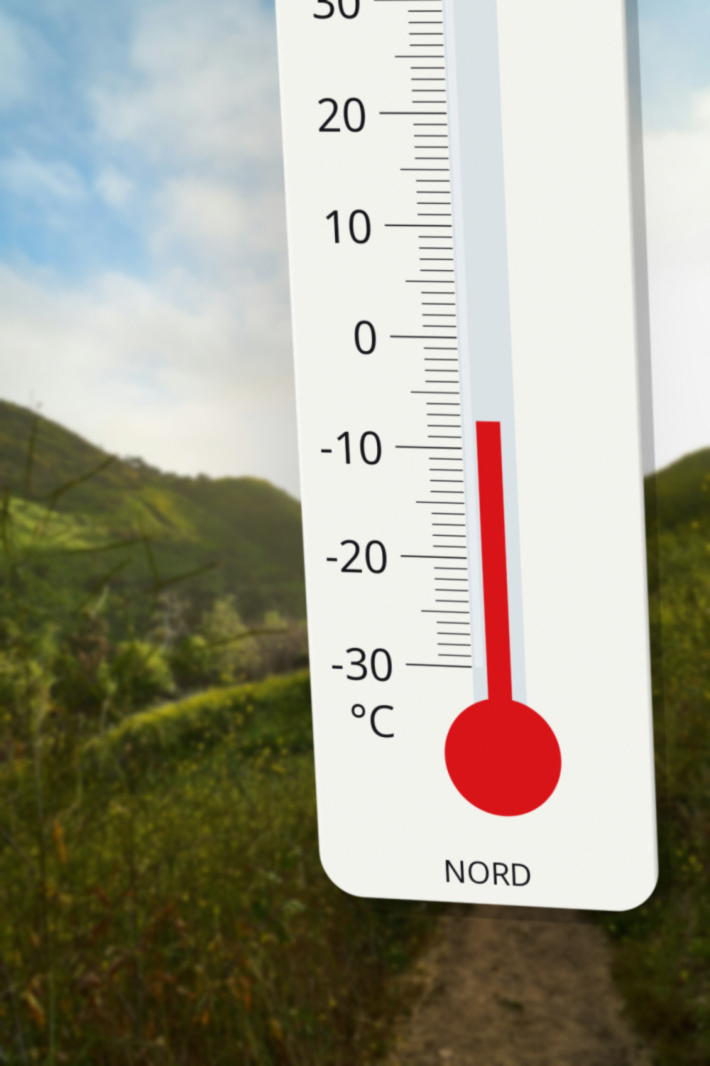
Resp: {"value": -7.5, "unit": "°C"}
